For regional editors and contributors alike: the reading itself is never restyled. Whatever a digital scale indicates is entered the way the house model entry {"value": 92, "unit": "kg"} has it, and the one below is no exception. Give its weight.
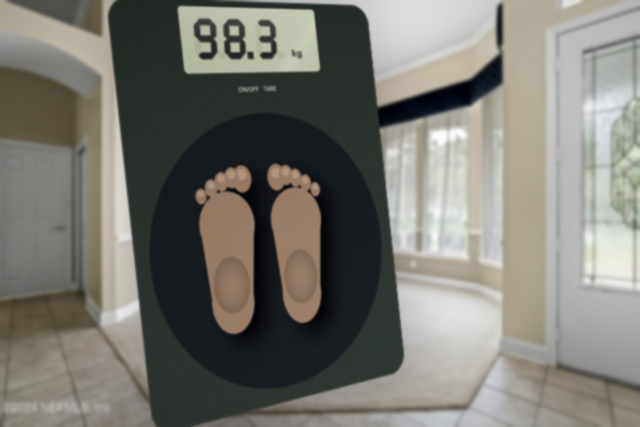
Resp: {"value": 98.3, "unit": "kg"}
